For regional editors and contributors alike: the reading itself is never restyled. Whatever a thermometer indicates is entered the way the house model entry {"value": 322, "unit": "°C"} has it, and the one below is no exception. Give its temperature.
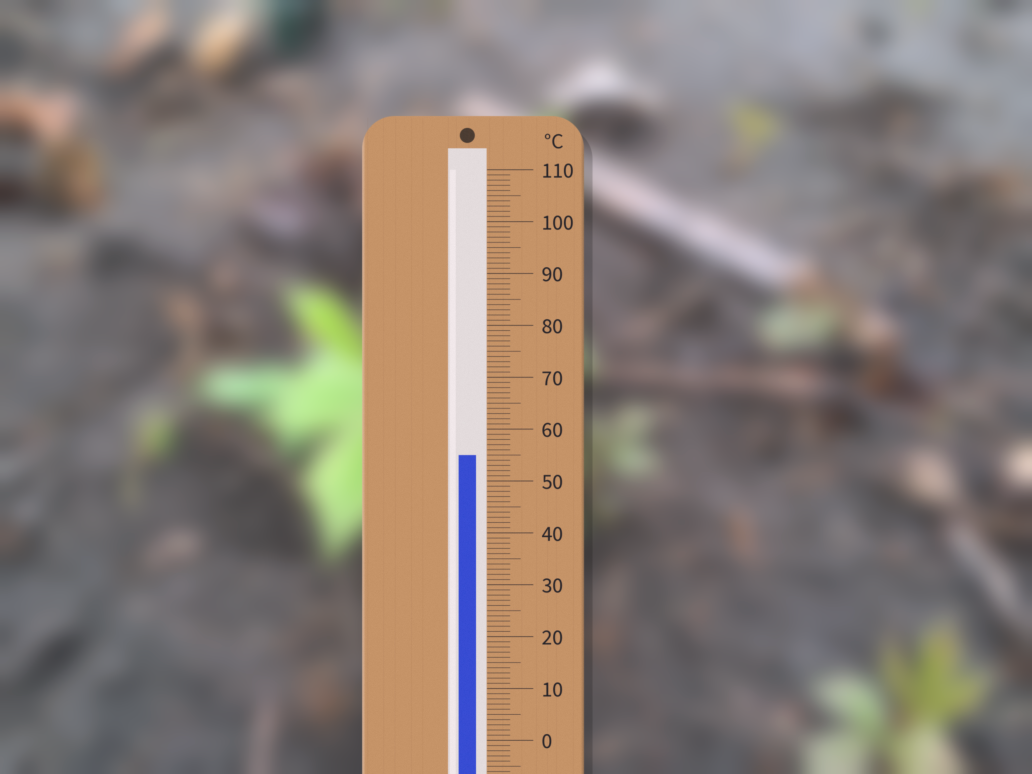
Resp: {"value": 55, "unit": "°C"}
